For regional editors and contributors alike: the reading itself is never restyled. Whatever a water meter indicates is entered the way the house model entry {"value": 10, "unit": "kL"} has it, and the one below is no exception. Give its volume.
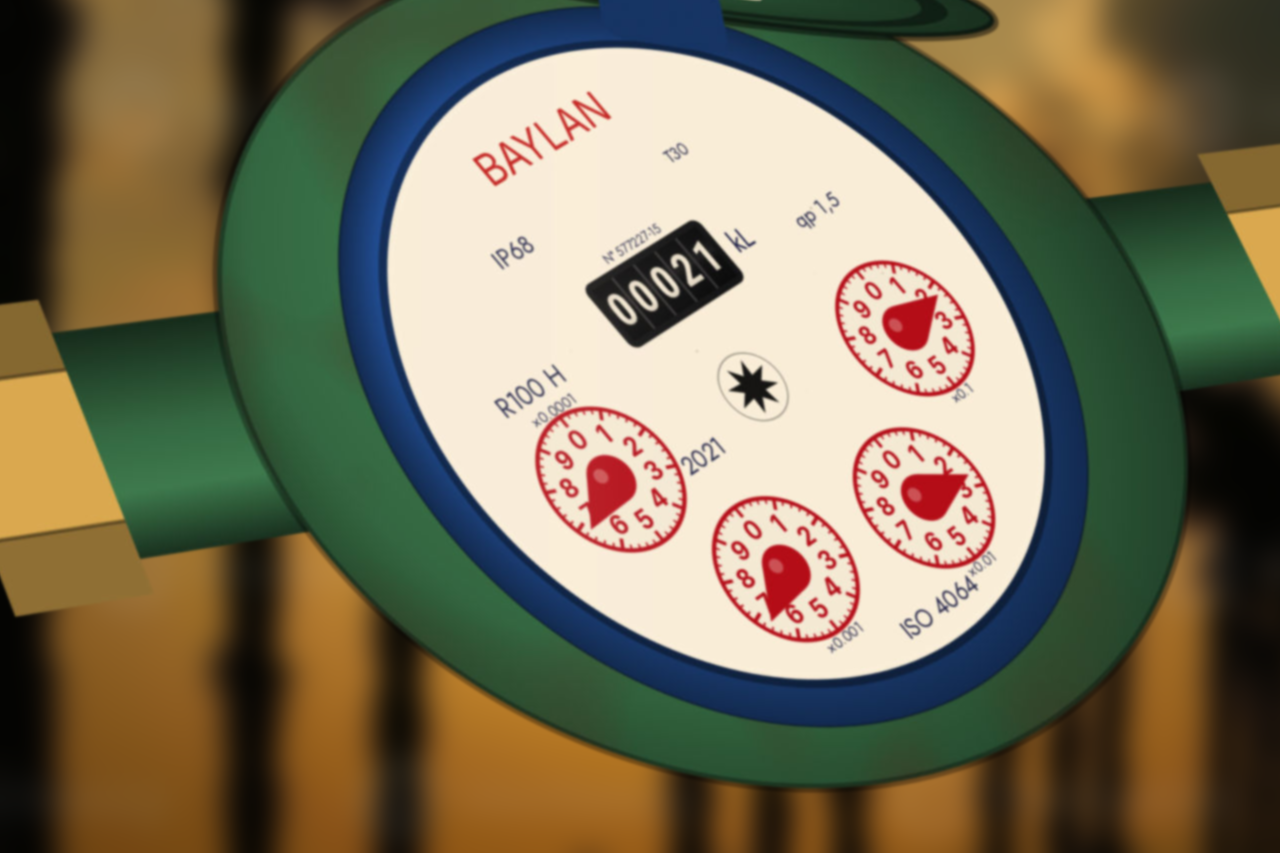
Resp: {"value": 21.2266, "unit": "kL"}
